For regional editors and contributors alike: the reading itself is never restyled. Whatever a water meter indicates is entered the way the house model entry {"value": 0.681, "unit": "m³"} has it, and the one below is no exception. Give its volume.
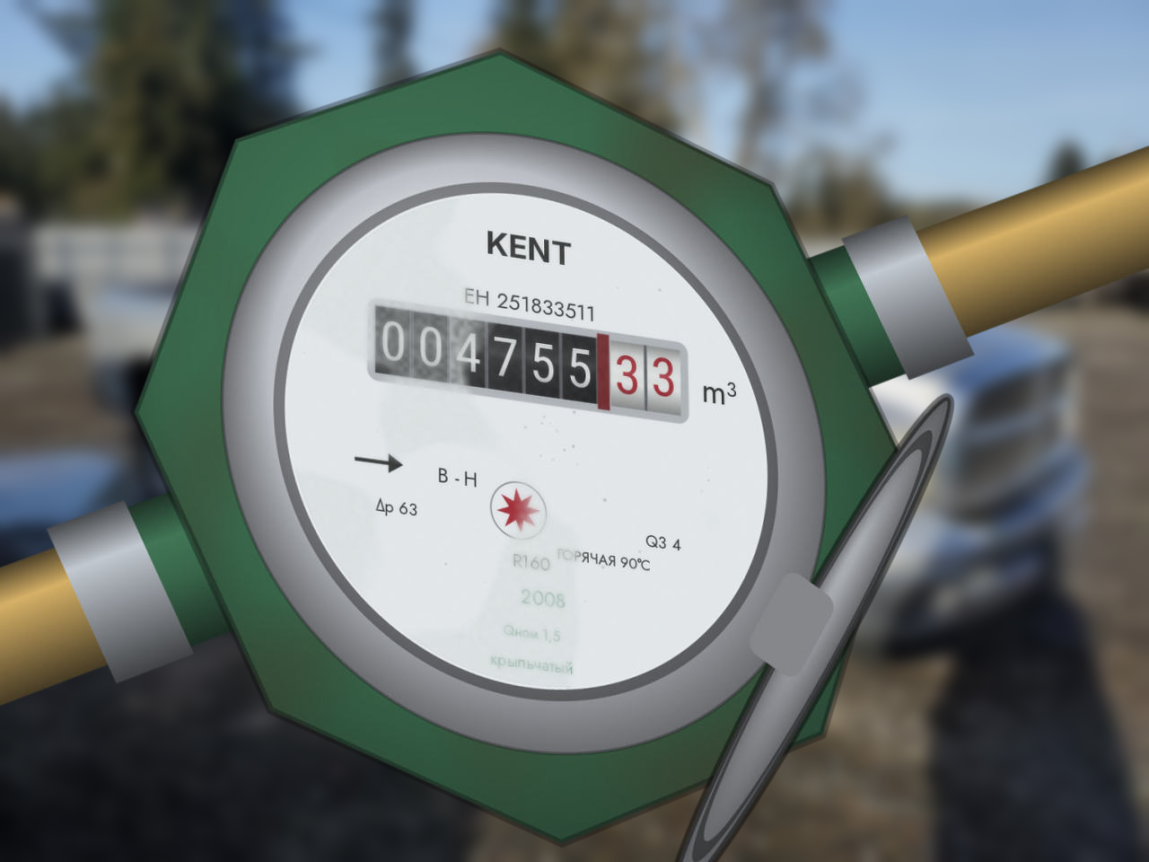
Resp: {"value": 4755.33, "unit": "m³"}
